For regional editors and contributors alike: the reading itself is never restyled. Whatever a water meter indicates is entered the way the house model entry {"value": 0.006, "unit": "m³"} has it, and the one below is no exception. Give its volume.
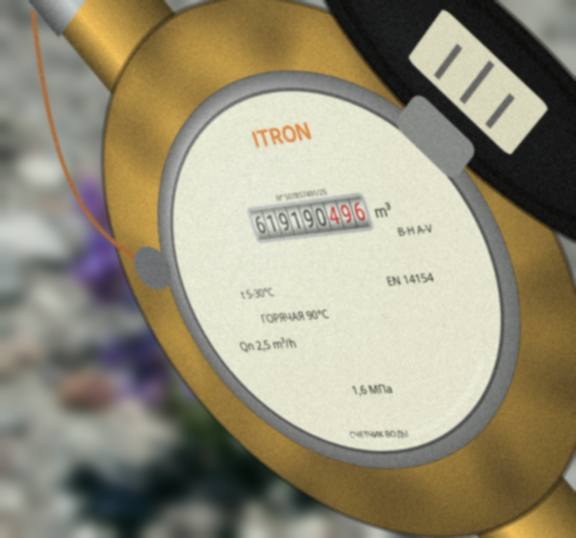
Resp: {"value": 619190.496, "unit": "m³"}
